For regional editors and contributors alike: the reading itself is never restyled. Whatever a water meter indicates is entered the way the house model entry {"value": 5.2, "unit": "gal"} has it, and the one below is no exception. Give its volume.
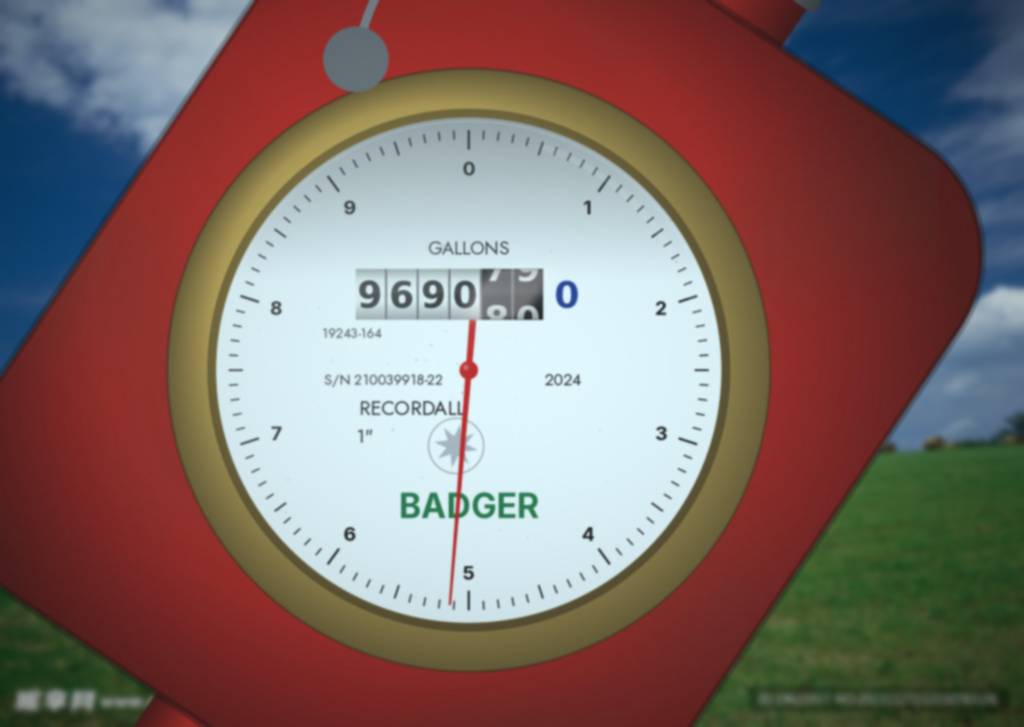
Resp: {"value": 9690795.1, "unit": "gal"}
